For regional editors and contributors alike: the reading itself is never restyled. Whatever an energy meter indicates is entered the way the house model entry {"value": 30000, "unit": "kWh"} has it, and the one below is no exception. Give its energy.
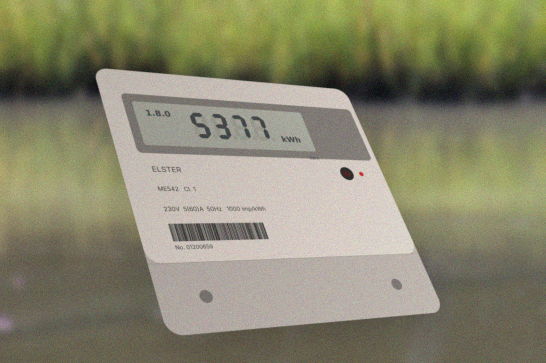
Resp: {"value": 5377, "unit": "kWh"}
